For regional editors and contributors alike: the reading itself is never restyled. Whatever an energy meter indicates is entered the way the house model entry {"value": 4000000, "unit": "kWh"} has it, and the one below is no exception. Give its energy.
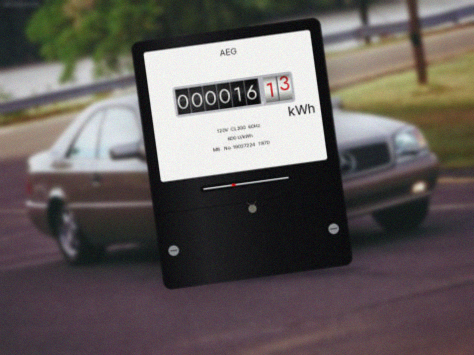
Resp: {"value": 16.13, "unit": "kWh"}
